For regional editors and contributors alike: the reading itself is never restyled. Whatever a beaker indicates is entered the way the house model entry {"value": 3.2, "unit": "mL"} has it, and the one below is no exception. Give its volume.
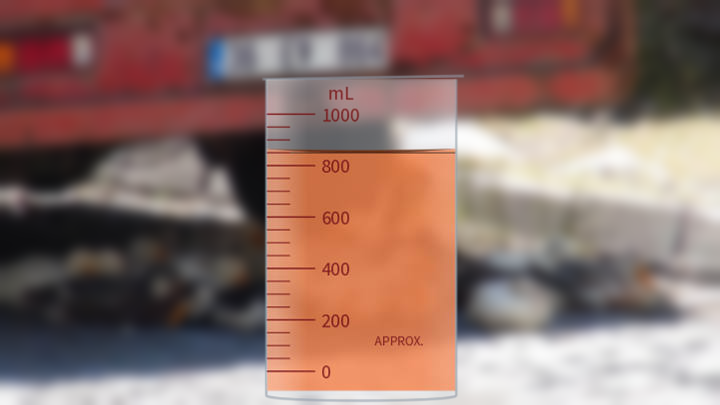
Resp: {"value": 850, "unit": "mL"}
